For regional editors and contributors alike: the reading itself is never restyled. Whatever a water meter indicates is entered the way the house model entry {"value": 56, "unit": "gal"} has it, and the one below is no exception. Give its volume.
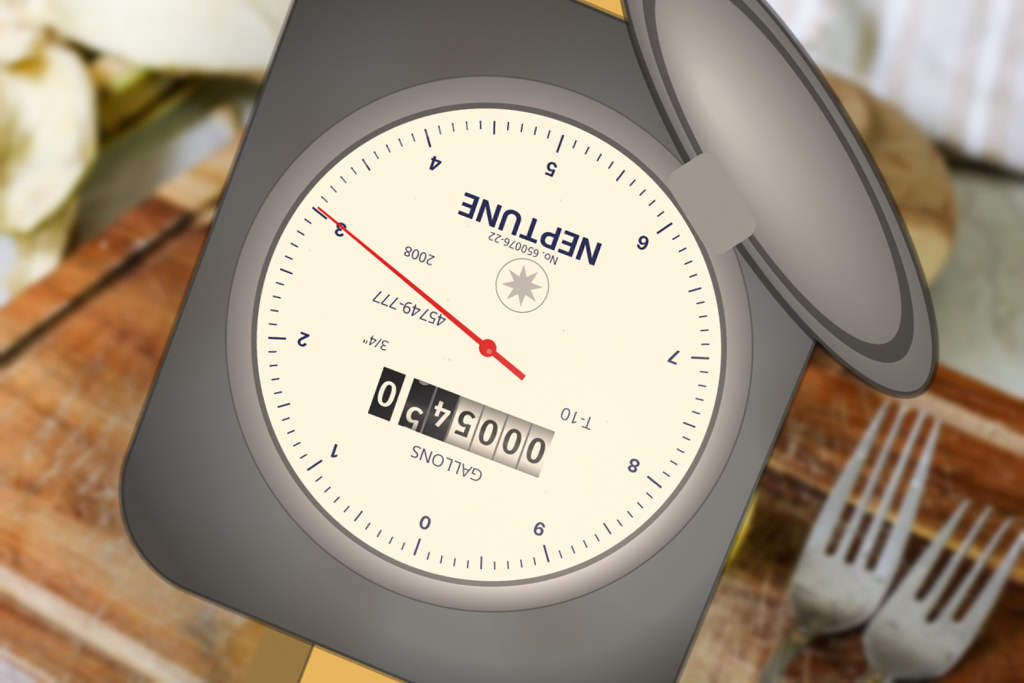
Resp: {"value": 5453.0, "unit": "gal"}
